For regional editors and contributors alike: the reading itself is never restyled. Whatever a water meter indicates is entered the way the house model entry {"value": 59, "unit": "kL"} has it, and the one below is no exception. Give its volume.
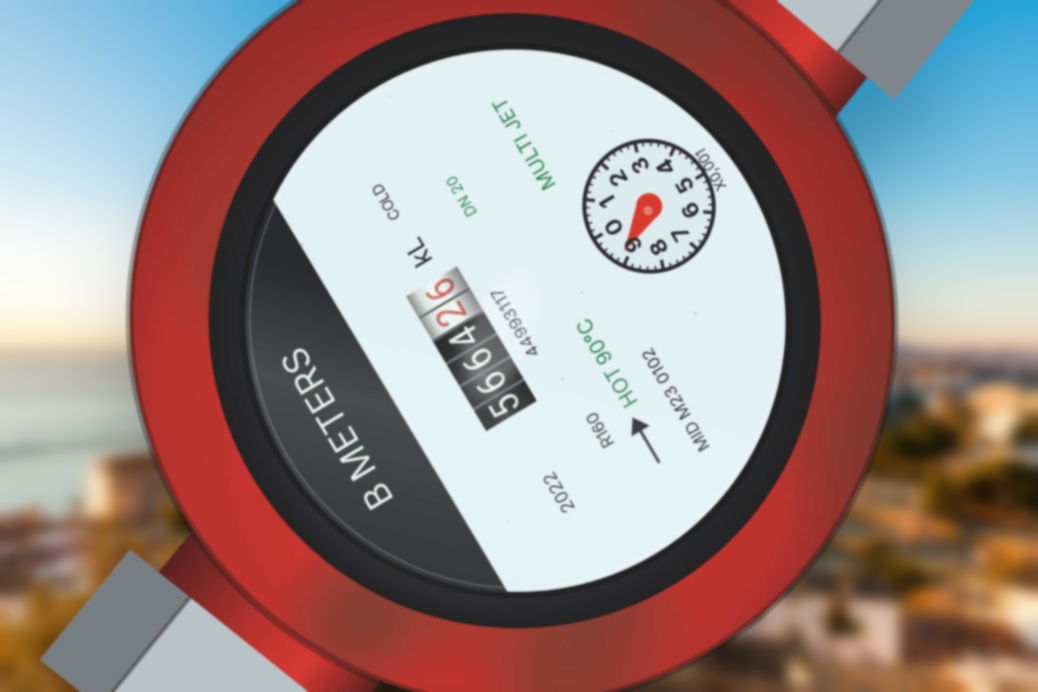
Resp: {"value": 5664.259, "unit": "kL"}
